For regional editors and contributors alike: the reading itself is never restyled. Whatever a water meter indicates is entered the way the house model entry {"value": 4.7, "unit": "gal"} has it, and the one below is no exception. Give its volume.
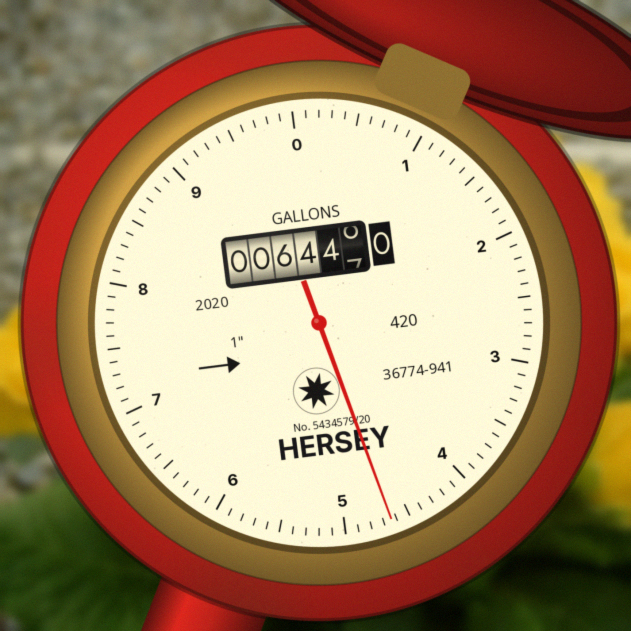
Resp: {"value": 64464.6, "unit": "gal"}
